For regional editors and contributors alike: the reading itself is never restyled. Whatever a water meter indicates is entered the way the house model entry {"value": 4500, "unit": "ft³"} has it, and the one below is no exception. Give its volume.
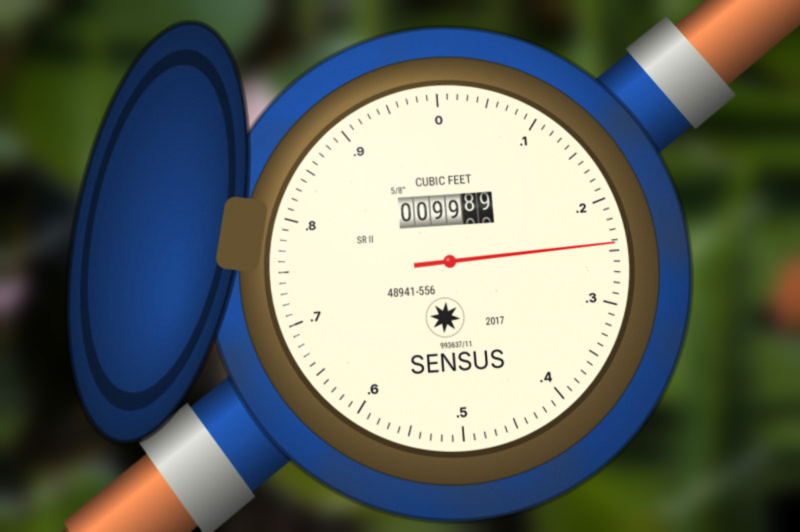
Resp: {"value": 9989.24, "unit": "ft³"}
